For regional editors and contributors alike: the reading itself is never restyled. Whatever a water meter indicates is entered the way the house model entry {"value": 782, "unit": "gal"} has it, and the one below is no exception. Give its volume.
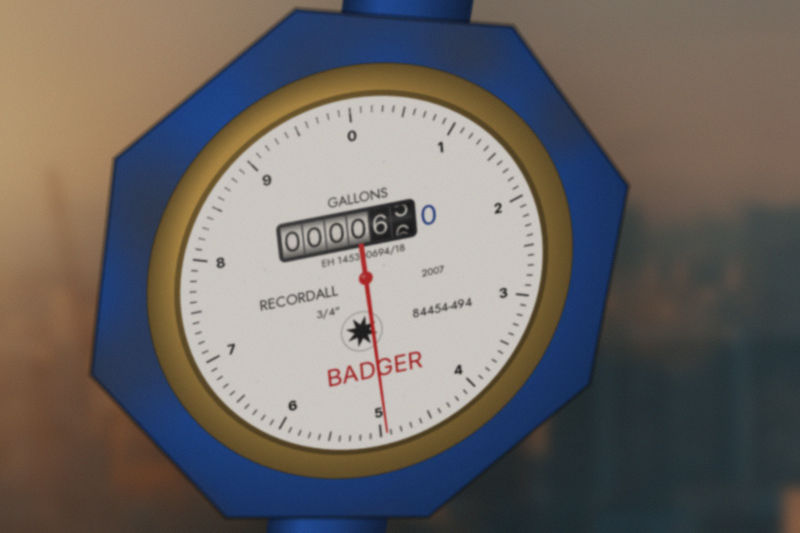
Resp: {"value": 654.9, "unit": "gal"}
